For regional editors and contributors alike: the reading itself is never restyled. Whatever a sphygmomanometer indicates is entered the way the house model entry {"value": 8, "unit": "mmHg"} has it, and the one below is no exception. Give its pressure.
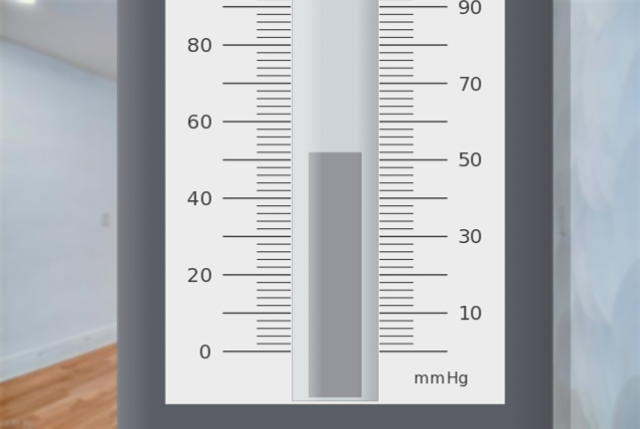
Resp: {"value": 52, "unit": "mmHg"}
